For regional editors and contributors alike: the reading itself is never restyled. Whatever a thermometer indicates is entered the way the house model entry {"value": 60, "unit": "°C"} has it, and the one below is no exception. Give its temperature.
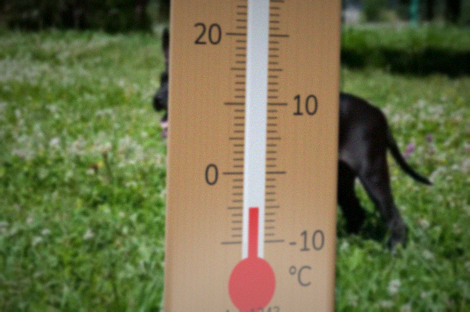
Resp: {"value": -5, "unit": "°C"}
